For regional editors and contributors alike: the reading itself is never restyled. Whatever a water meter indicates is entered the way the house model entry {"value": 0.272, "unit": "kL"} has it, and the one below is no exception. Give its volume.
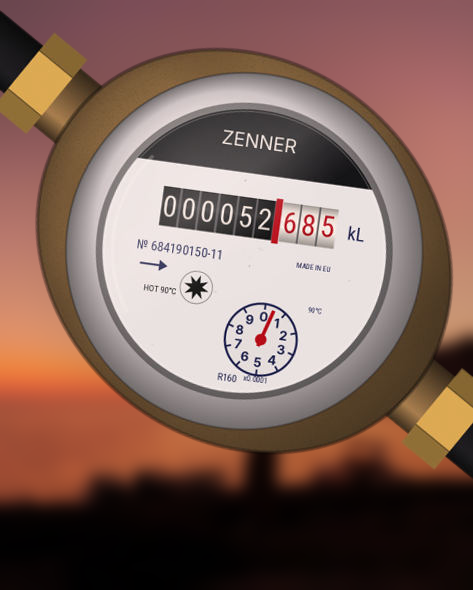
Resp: {"value": 52.6850, "unit": "kL"}
